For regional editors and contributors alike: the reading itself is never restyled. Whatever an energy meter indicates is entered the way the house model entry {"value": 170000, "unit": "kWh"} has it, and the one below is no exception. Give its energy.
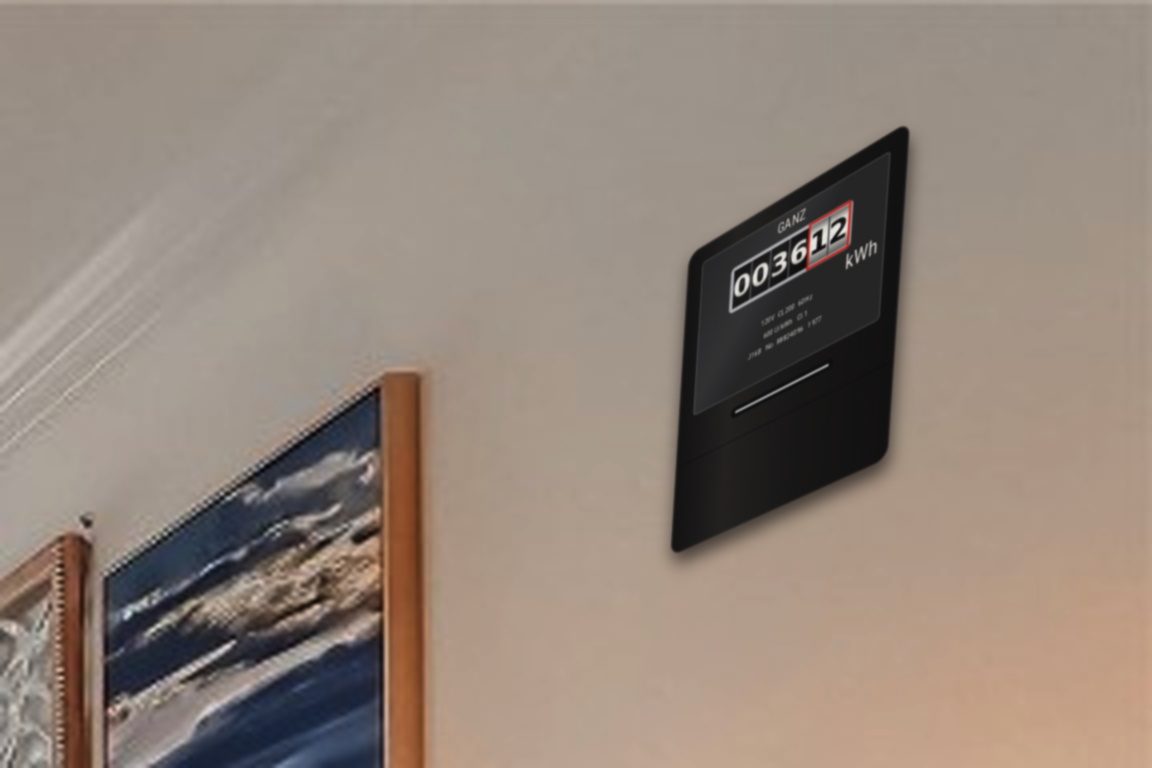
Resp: {"value": 36.12, "unit": "kWh"}
